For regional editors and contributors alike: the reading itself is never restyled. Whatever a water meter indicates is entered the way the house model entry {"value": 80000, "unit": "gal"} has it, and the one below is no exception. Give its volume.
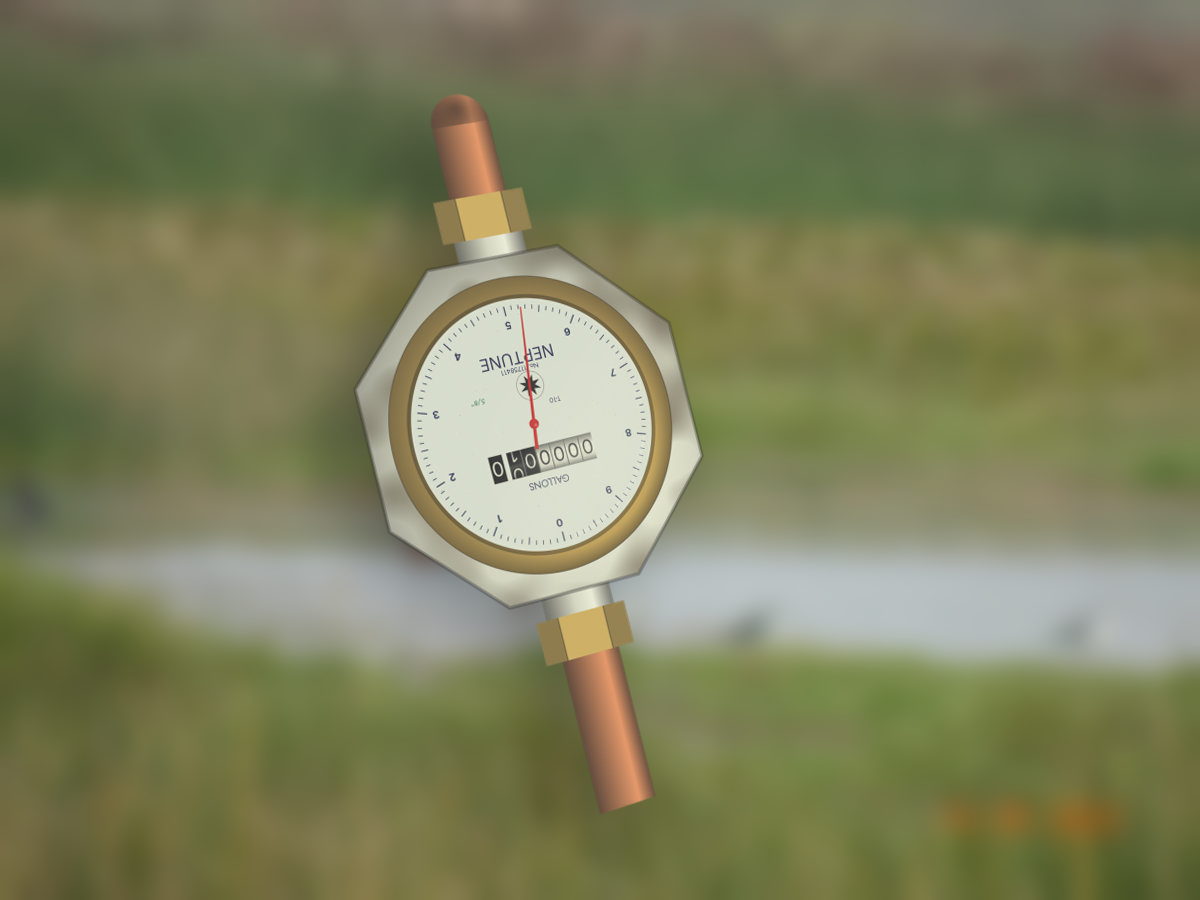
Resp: {"value": 5.2, "unit": "gal"}
